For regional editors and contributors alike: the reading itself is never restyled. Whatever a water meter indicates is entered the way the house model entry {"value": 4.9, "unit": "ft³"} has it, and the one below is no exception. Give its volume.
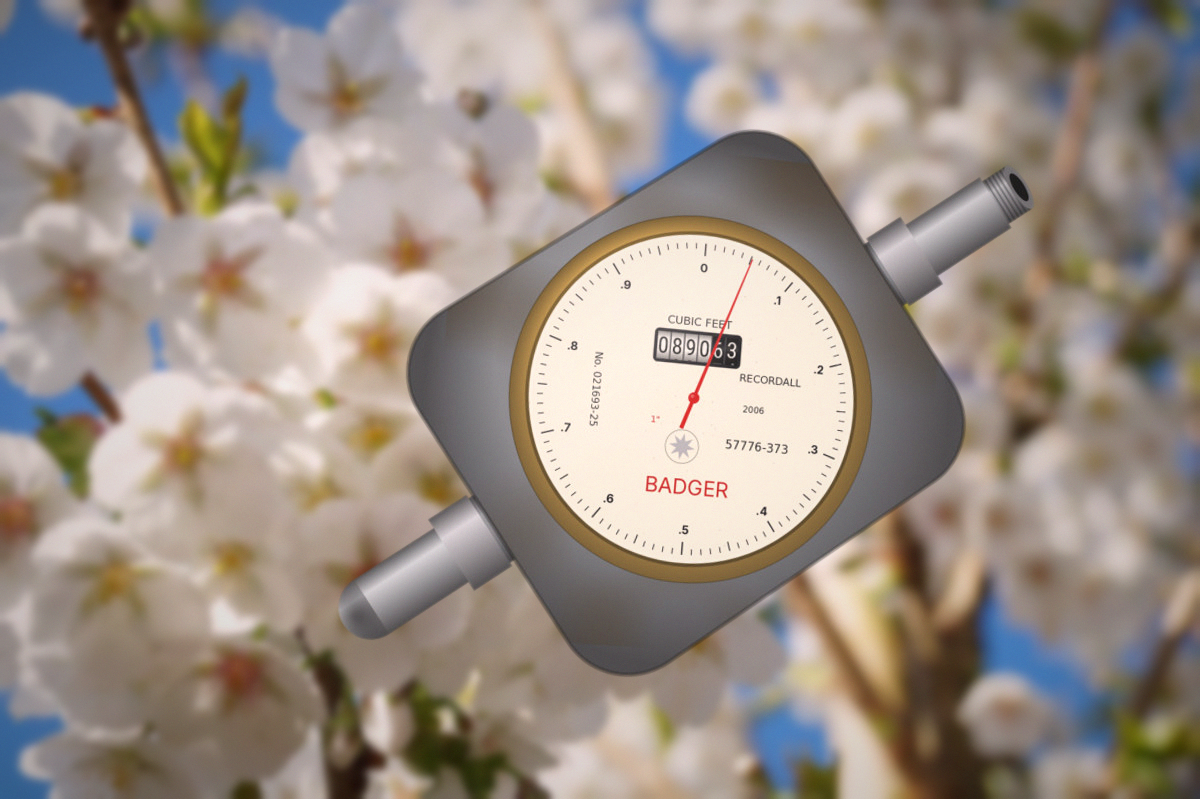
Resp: {"value": 89063.05, "unit": "ft³"}
